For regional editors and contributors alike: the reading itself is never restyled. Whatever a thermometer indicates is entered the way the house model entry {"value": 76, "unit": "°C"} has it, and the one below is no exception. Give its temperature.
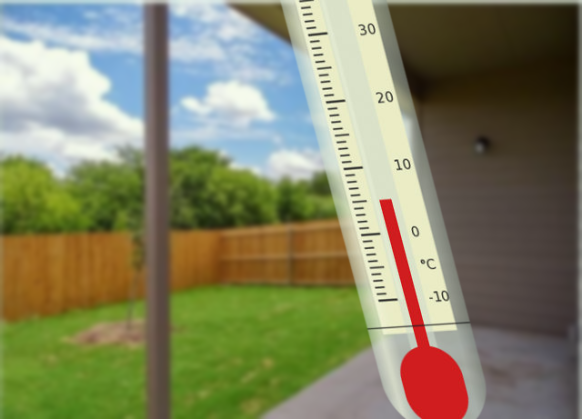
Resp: {"value": 5, "unit": "°C"}
